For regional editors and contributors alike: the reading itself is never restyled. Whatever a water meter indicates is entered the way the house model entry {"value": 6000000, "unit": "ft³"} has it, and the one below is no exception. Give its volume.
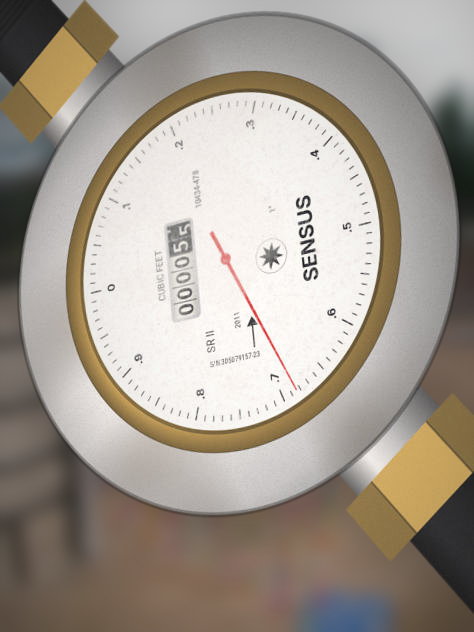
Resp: {"value": 54.68, "unit": "ft³"}
